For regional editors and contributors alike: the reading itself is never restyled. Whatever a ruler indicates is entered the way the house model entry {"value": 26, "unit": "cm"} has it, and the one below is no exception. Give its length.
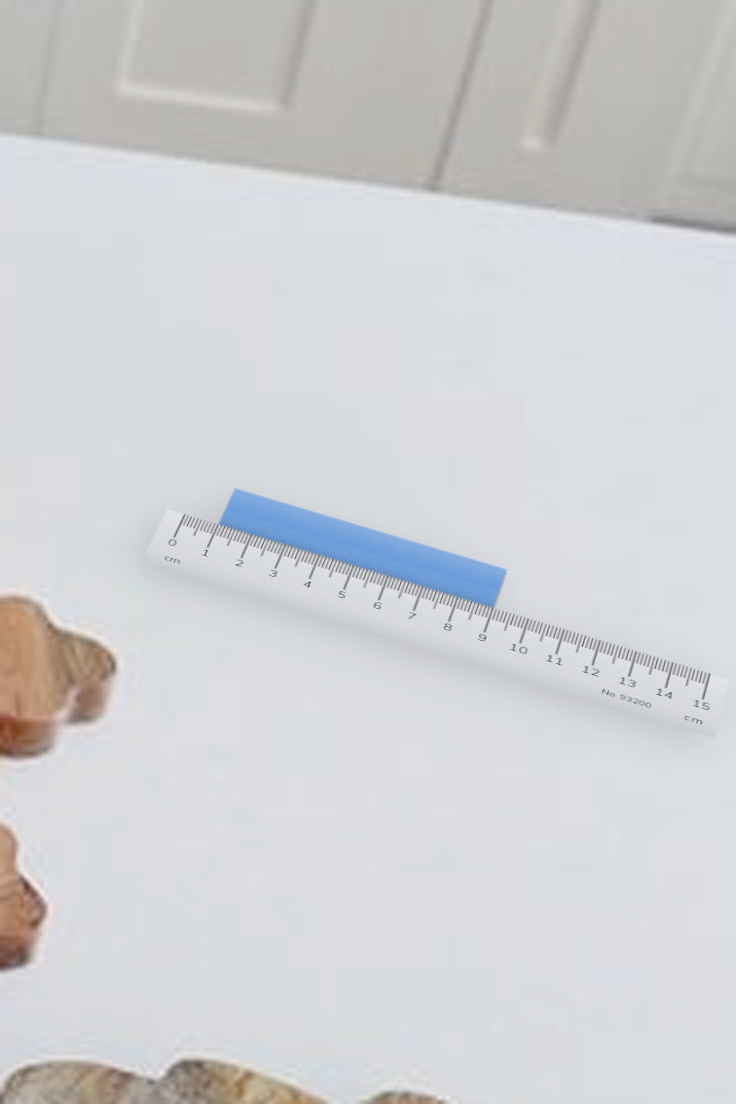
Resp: {"value": 8, "unit": "cm"}
